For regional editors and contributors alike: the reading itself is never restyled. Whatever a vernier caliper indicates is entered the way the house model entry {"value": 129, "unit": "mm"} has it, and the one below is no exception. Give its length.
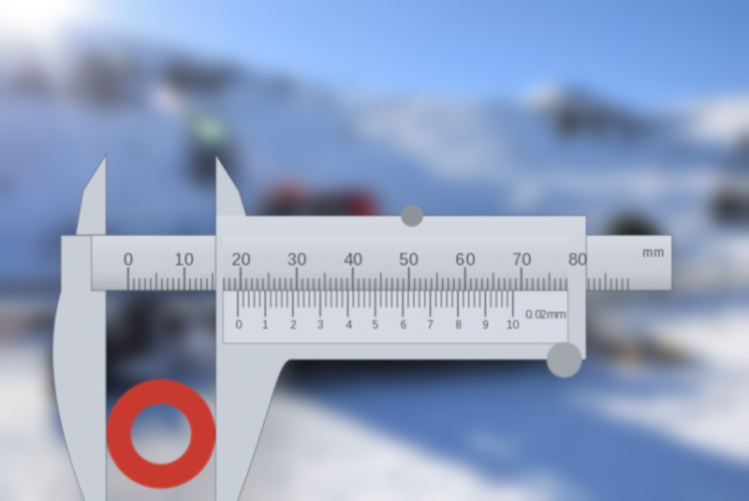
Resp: {"value": 19.5, "unit": "mm"}
